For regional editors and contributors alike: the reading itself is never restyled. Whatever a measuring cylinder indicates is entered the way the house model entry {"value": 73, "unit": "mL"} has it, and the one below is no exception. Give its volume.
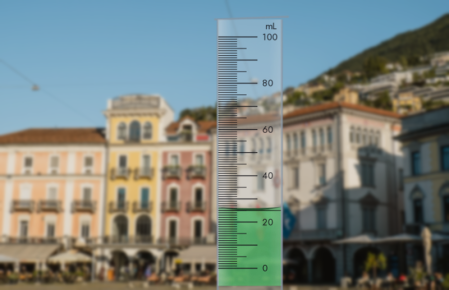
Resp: {"value": 25, "unit": "mL"}
